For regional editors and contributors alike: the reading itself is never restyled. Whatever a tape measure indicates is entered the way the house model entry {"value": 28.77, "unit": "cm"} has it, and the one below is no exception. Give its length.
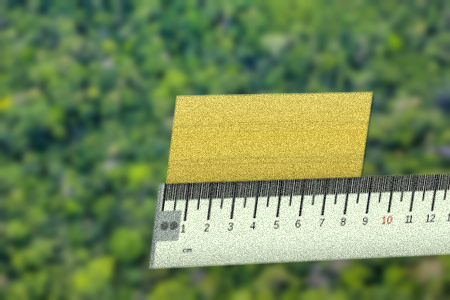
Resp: {"value": 8.5, "unit": "cm"}
